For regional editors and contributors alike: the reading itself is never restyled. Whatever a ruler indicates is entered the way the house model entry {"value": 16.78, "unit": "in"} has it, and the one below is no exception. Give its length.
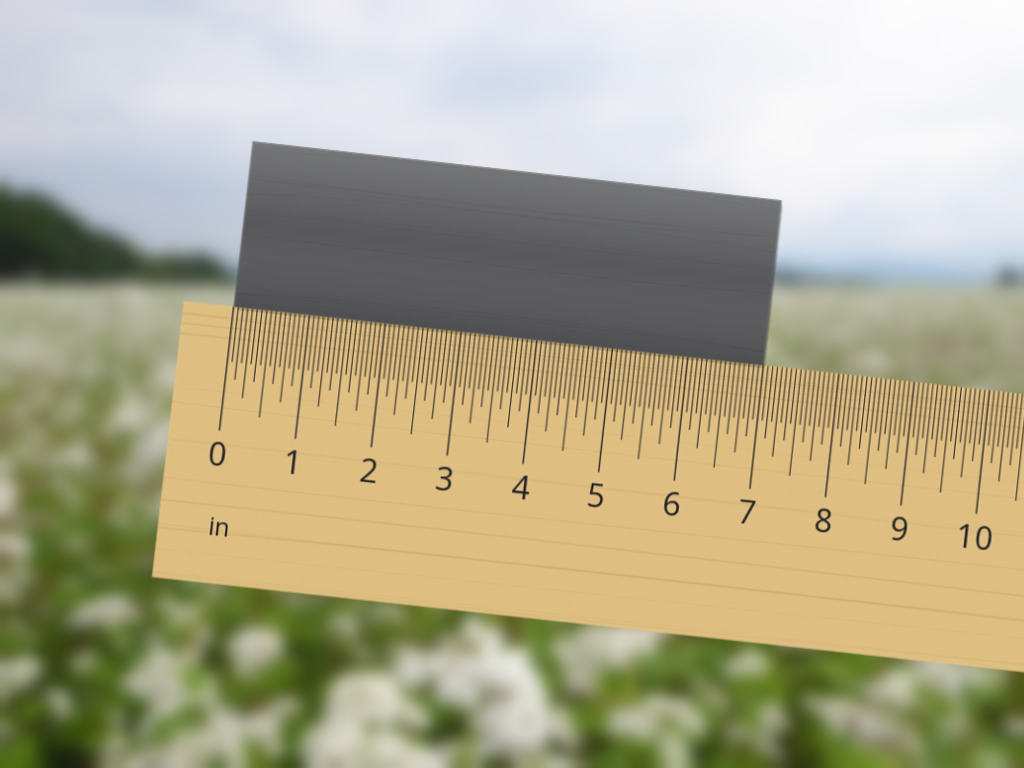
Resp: {"value": 7, "unit": "in"}
